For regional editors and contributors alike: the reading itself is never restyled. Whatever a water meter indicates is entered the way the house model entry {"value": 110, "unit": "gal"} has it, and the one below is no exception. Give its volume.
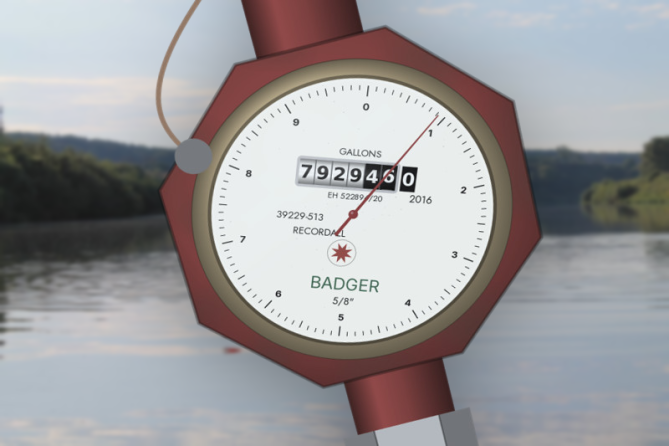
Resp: {"value": 7929460.9, "unit": "gal"}
